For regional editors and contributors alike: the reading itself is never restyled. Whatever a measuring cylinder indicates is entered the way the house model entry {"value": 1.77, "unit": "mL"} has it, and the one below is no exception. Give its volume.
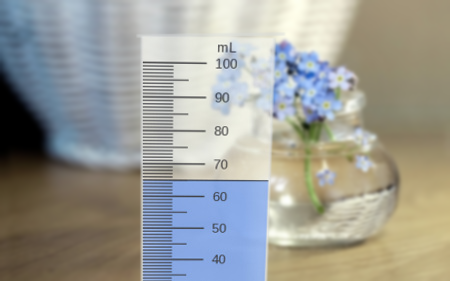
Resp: {"value": 65, "unit": "mL"}
